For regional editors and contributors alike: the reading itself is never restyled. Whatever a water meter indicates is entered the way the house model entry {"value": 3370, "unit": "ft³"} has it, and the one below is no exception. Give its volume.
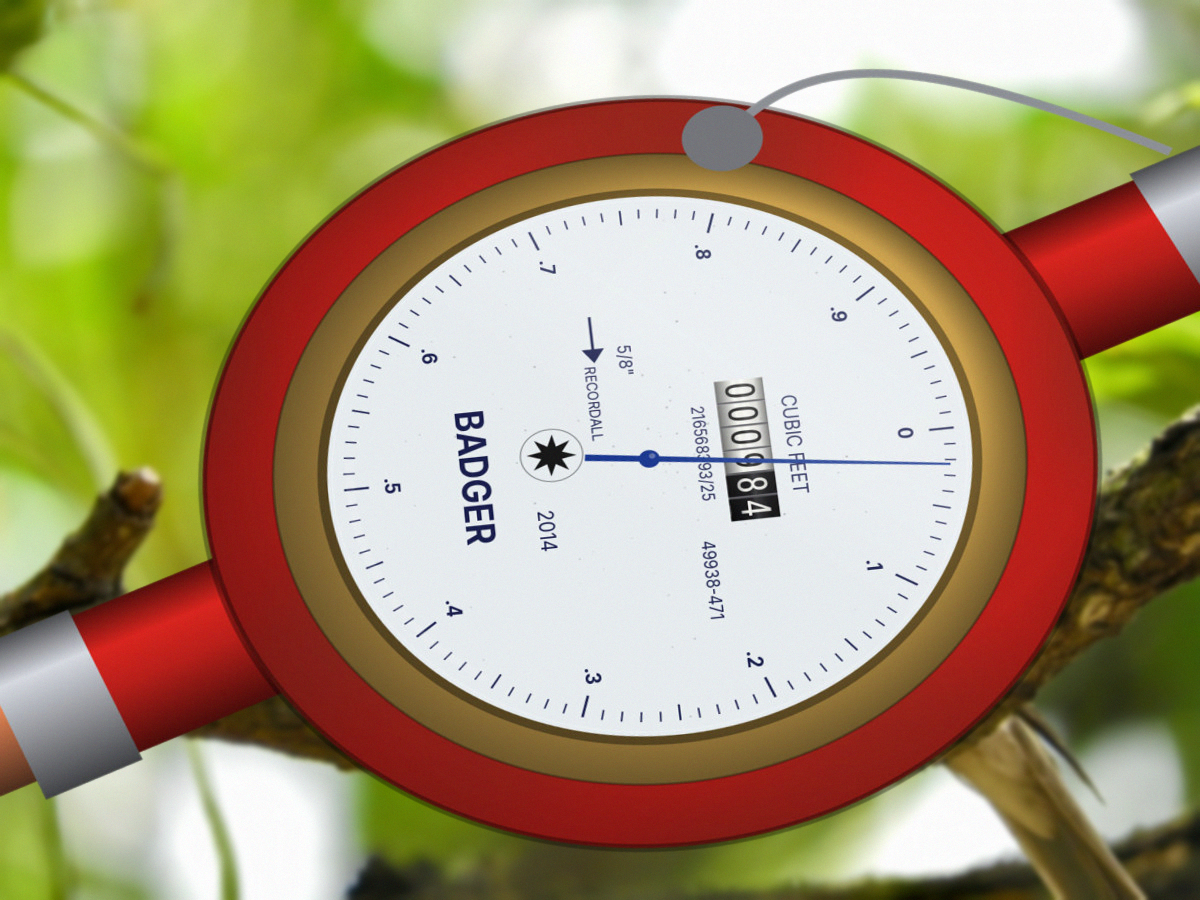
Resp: {"value": 984.02, "unit": "ft³"}
